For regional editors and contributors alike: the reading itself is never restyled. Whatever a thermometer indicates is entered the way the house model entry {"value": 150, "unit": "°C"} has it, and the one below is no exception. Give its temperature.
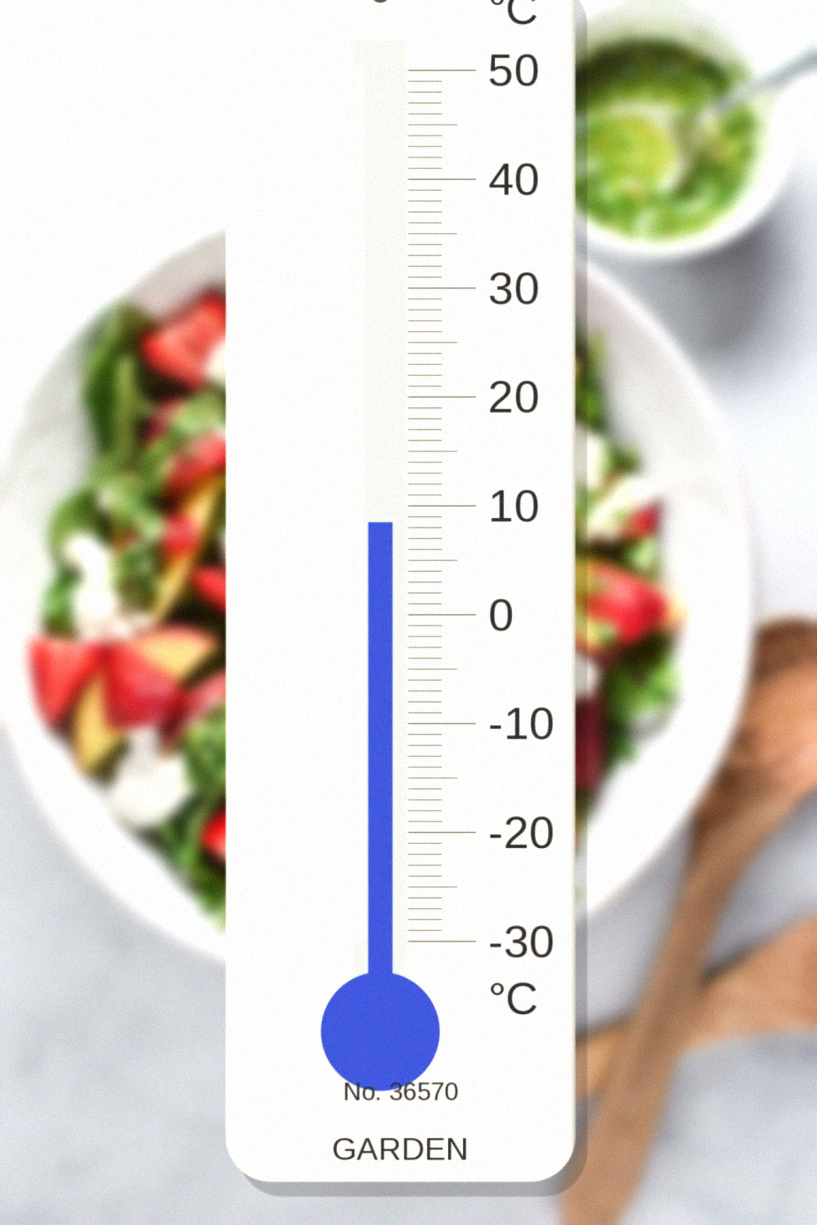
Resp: {"value": 8.5, "unit": "°C"}
